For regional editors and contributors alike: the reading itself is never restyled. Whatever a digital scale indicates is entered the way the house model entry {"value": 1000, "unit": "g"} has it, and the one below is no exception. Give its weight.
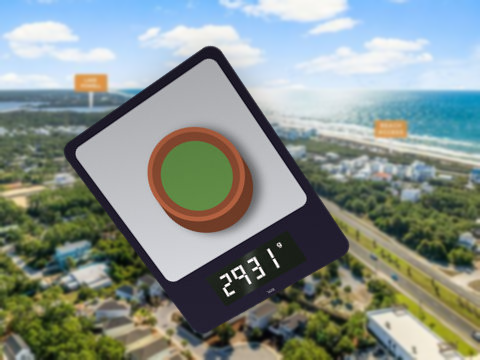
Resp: {"value": 2931, "unit": "g"}
